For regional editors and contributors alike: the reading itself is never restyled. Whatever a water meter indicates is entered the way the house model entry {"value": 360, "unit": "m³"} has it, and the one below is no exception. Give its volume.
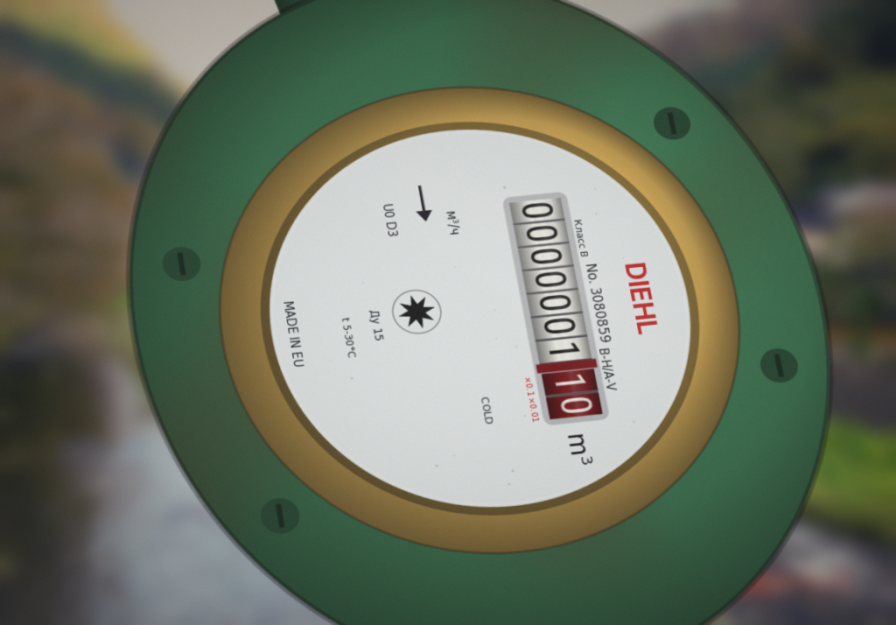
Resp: {"value": 1.10, "unit": "m³"}
